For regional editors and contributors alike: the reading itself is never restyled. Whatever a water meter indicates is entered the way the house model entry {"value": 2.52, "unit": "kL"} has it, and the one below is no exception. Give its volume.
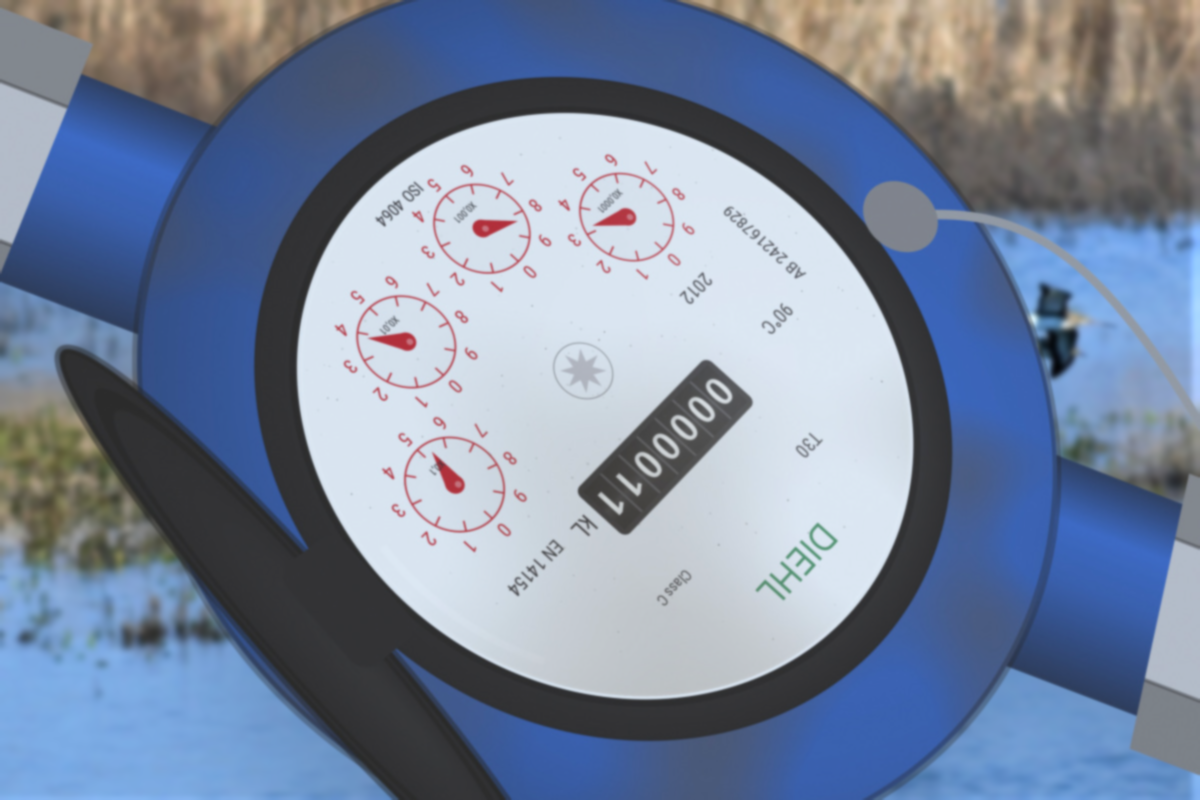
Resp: {"value": 11.5383, "unit": "kL"}
